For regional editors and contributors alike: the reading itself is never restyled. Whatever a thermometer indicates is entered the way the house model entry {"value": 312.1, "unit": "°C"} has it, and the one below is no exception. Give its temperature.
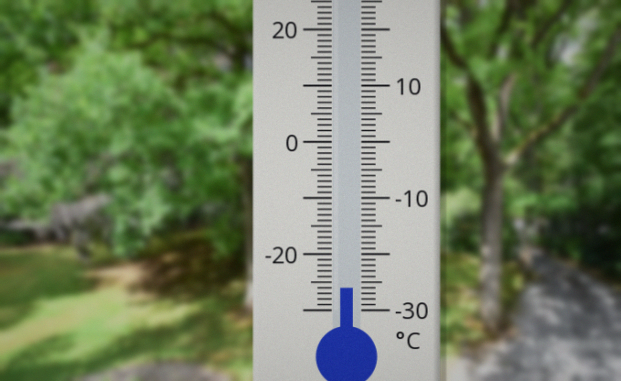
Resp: {"value": -26, "unit": "°C"}
